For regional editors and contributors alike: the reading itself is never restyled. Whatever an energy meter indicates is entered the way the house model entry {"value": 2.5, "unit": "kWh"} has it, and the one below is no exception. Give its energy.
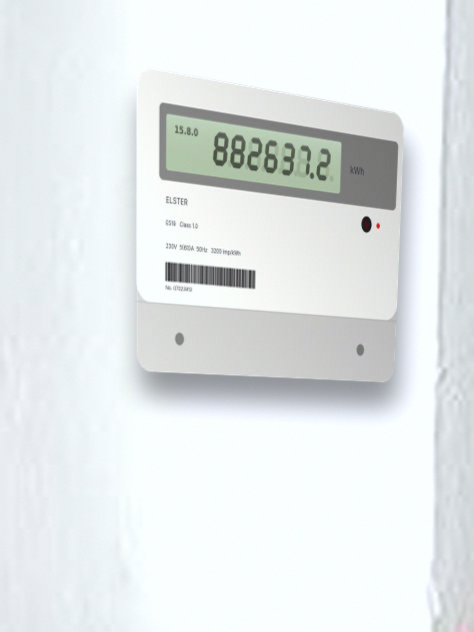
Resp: {"value": 882637.2, "unit": "kWh"}
